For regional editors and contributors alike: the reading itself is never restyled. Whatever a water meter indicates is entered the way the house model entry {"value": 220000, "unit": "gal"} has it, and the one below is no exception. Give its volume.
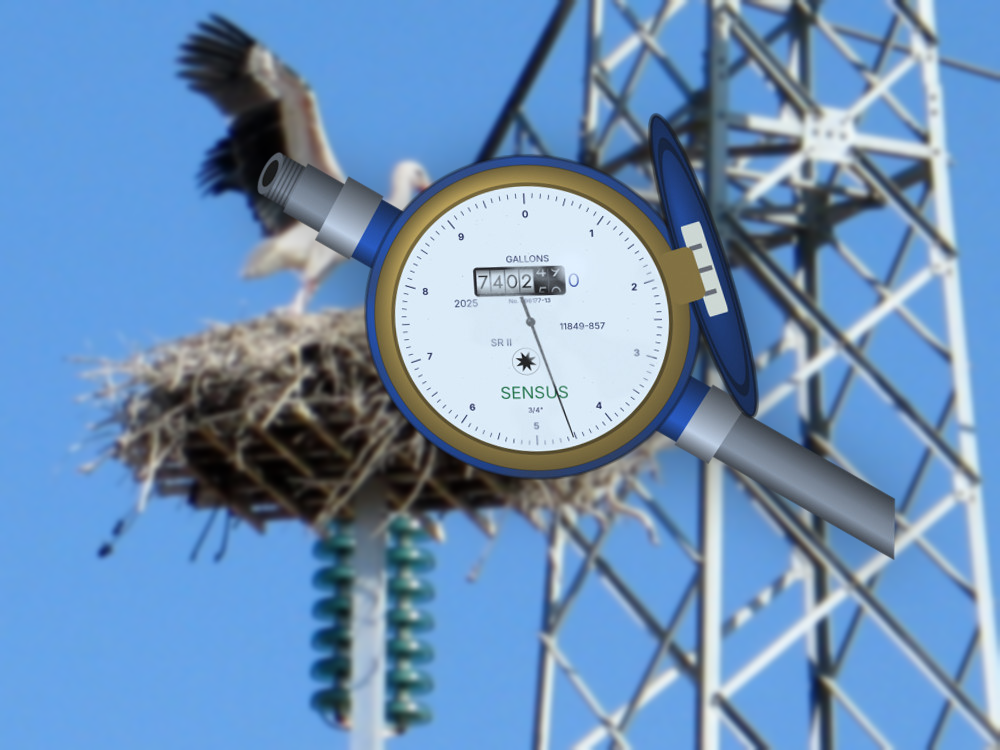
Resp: {"value": 7402494.5, "unit": "gal"}
